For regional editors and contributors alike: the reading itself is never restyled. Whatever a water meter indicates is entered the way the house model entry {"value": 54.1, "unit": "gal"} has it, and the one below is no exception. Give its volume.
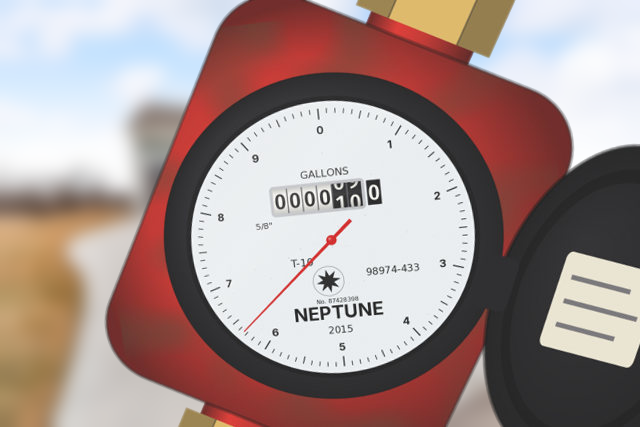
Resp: {"value": 96.3, "unit": "gal"}
